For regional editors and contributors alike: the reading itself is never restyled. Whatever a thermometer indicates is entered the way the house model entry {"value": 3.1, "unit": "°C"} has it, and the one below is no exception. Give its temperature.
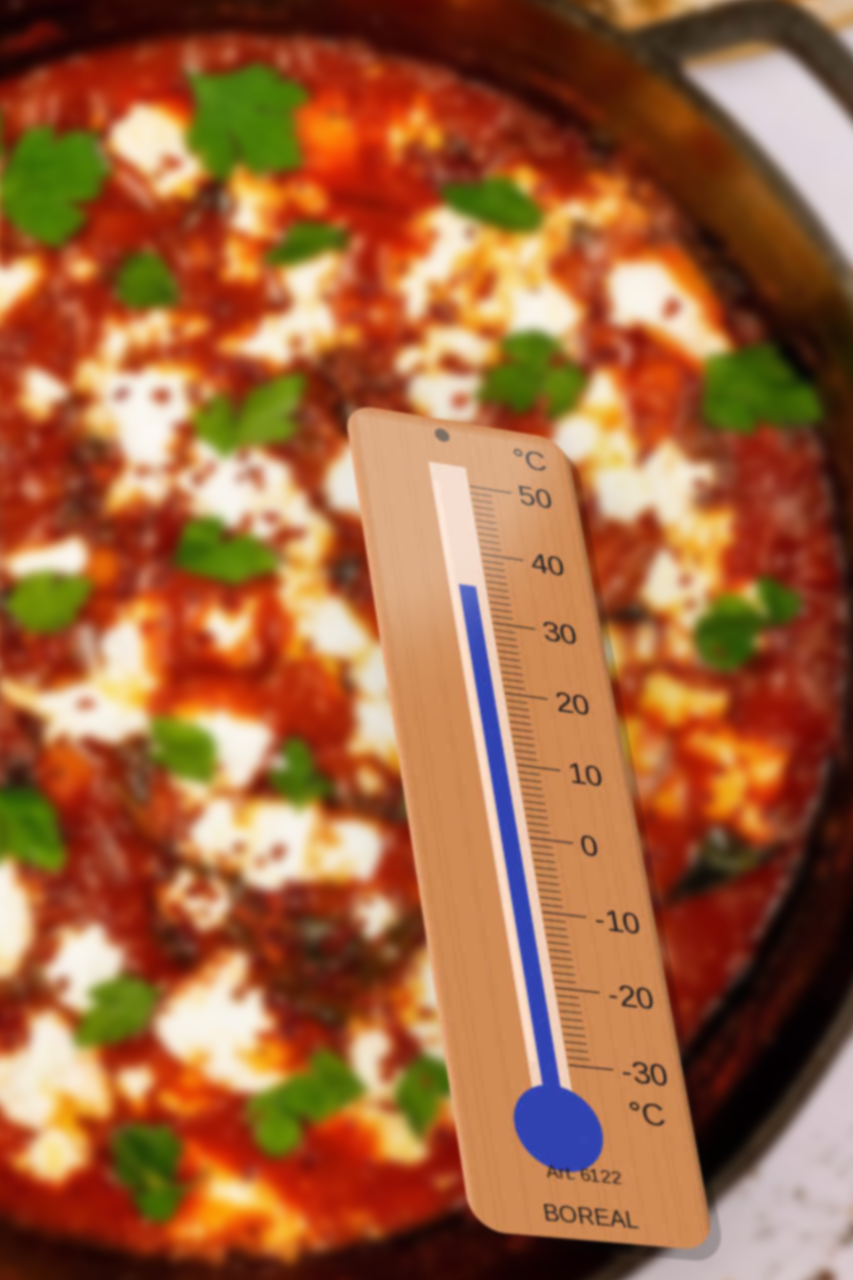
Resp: {"value": 35, "unit": "°C"}
